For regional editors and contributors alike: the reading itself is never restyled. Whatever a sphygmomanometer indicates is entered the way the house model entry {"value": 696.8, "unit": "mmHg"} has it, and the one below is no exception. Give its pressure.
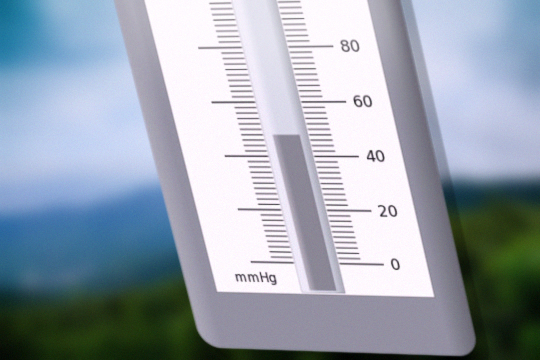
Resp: {"value": 48, "unit": "mmHg"}
